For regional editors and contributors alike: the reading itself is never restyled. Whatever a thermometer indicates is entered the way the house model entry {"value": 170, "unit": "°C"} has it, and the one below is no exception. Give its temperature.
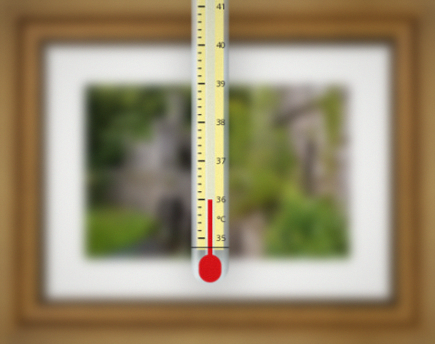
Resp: {"value": 36, "unit": "°C"}
